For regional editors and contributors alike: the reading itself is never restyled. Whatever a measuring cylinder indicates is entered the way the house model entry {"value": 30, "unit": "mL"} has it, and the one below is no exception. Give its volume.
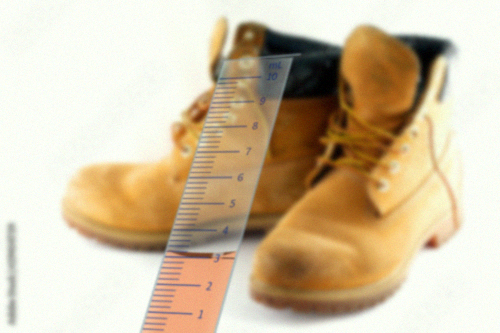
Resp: {"value": 3, "unit": "mL"}
